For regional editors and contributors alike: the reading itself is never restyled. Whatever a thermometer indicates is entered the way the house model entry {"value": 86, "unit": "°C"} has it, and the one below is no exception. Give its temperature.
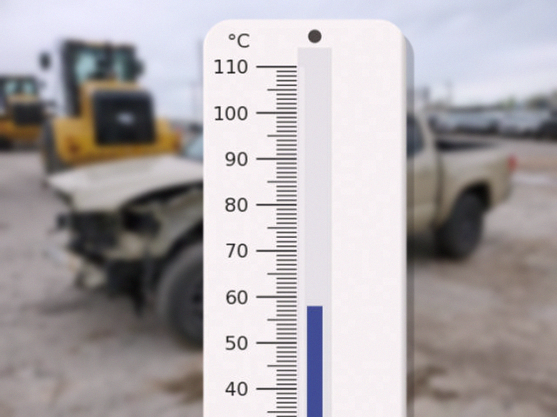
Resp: {"value": 58, "unit": "°C"}
